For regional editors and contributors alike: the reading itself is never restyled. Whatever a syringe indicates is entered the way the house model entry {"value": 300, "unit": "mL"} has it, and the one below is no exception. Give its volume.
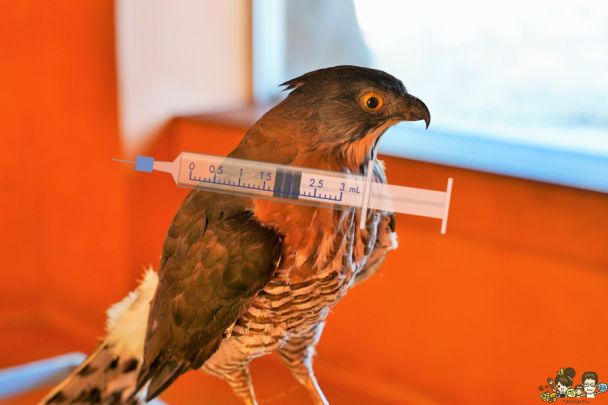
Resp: {"value": 1.7, "unit": "mL"}
